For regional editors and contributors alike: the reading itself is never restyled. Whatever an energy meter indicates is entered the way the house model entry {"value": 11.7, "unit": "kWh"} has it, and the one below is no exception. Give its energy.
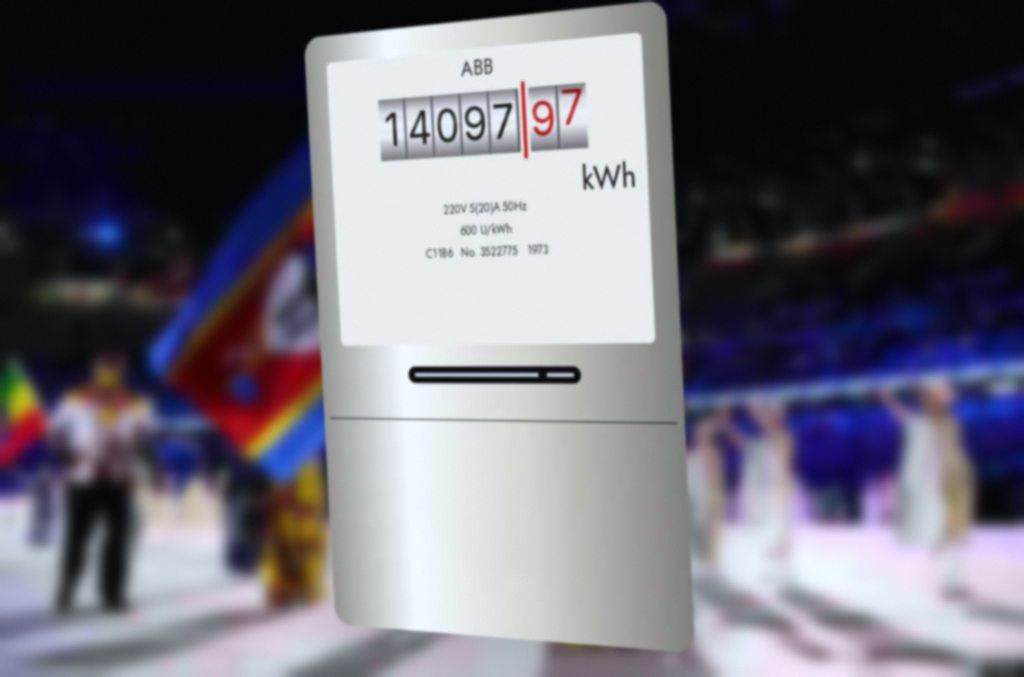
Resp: {"value": 14097.97, "unit": "kWh"}
